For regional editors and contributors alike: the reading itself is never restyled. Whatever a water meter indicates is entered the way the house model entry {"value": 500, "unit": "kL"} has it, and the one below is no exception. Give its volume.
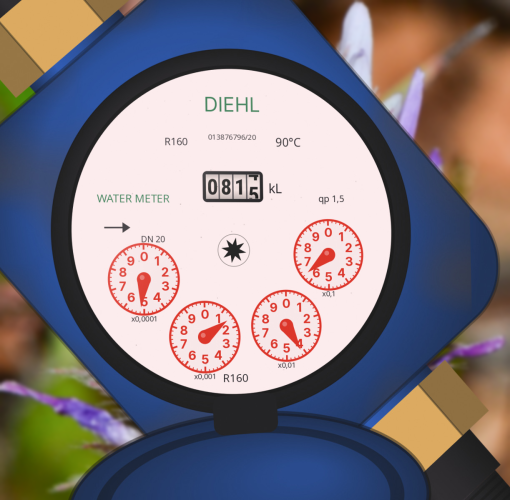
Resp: {"value": 814.6415, "unit": "kL"}
